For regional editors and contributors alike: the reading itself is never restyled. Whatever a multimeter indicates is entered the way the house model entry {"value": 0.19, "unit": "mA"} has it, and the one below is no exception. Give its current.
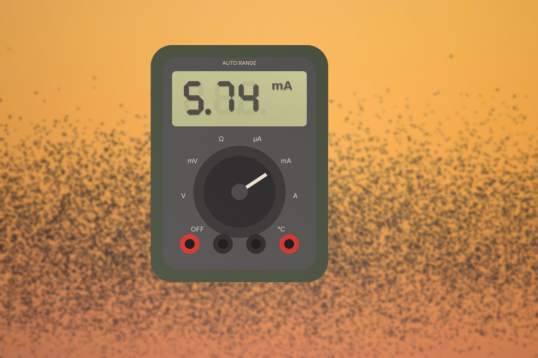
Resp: {"value": 5.74, "unit": "mA"}
